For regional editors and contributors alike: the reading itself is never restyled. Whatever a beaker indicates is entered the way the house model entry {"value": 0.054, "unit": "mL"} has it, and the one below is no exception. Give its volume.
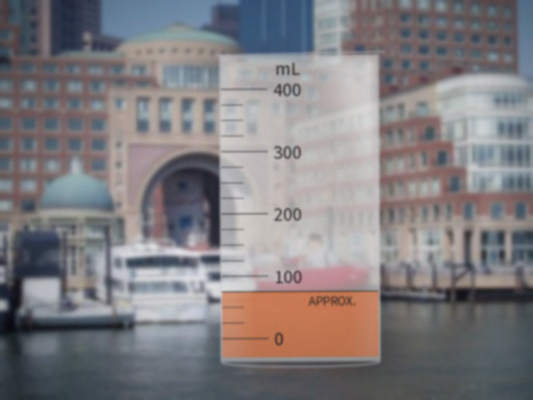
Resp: {"value": 75, "unit": "mL"}
